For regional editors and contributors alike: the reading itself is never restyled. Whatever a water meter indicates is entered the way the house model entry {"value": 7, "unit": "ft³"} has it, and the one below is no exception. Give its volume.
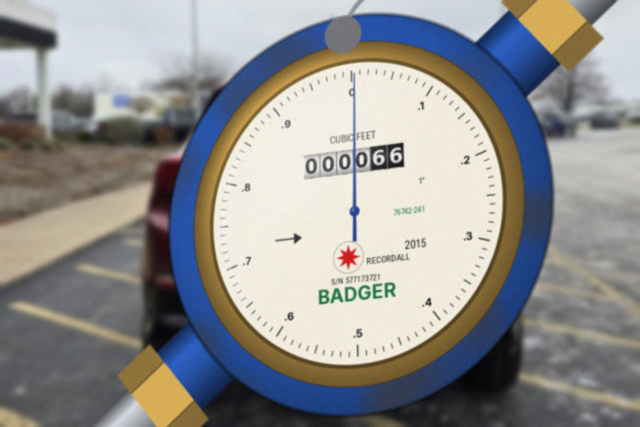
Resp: {"value": 66.00, "unit": "ft³"}
